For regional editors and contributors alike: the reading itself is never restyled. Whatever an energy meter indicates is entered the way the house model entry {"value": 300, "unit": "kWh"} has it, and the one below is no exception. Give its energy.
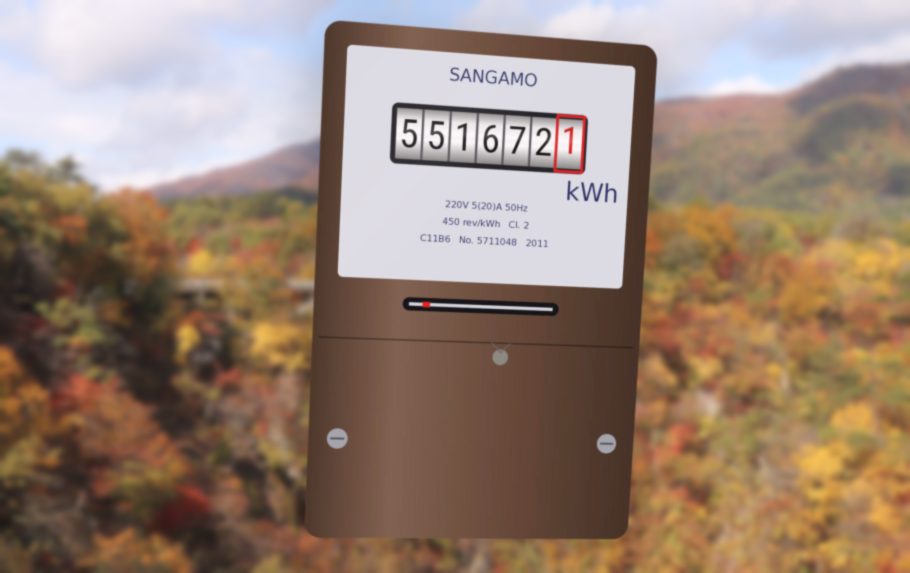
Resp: {"value": 551672.1, "unit": "kWh"}
